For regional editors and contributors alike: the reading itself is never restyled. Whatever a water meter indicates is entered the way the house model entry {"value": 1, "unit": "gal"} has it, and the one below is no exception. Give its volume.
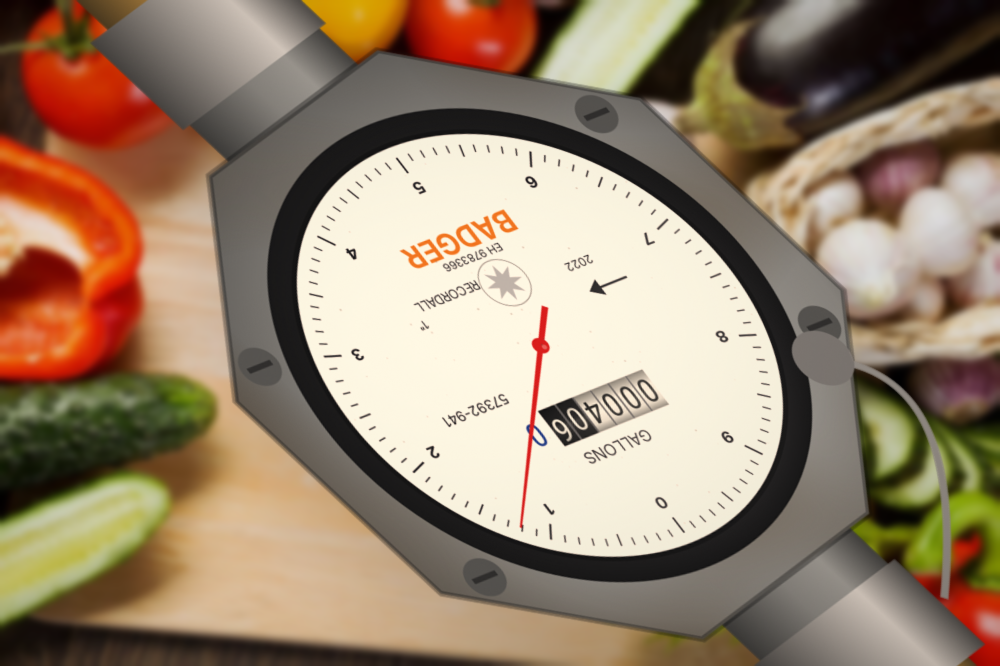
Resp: {"value": 4061.2, "unit": "gal"}
